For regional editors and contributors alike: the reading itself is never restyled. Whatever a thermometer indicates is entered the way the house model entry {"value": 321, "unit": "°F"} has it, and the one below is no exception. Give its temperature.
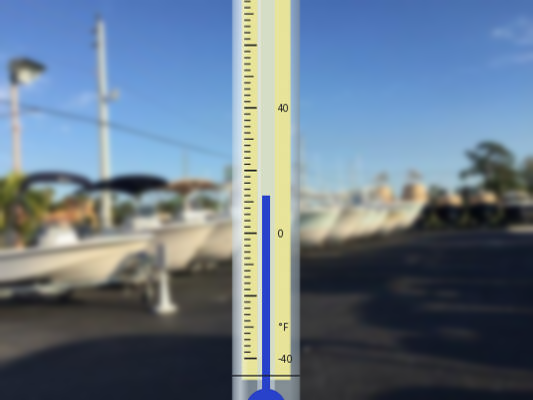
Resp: {"value": 12, "unit": "°F"}
